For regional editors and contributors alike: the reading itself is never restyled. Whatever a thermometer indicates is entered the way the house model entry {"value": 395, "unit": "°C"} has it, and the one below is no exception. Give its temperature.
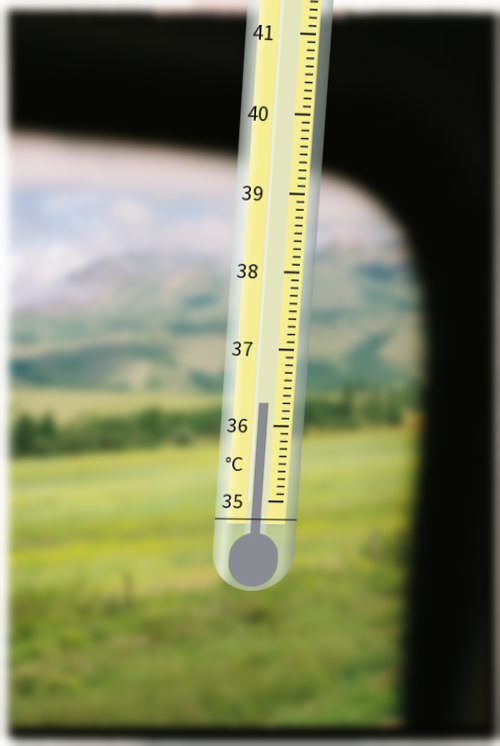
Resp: {"value": 36.3, "unit": "°C"}
